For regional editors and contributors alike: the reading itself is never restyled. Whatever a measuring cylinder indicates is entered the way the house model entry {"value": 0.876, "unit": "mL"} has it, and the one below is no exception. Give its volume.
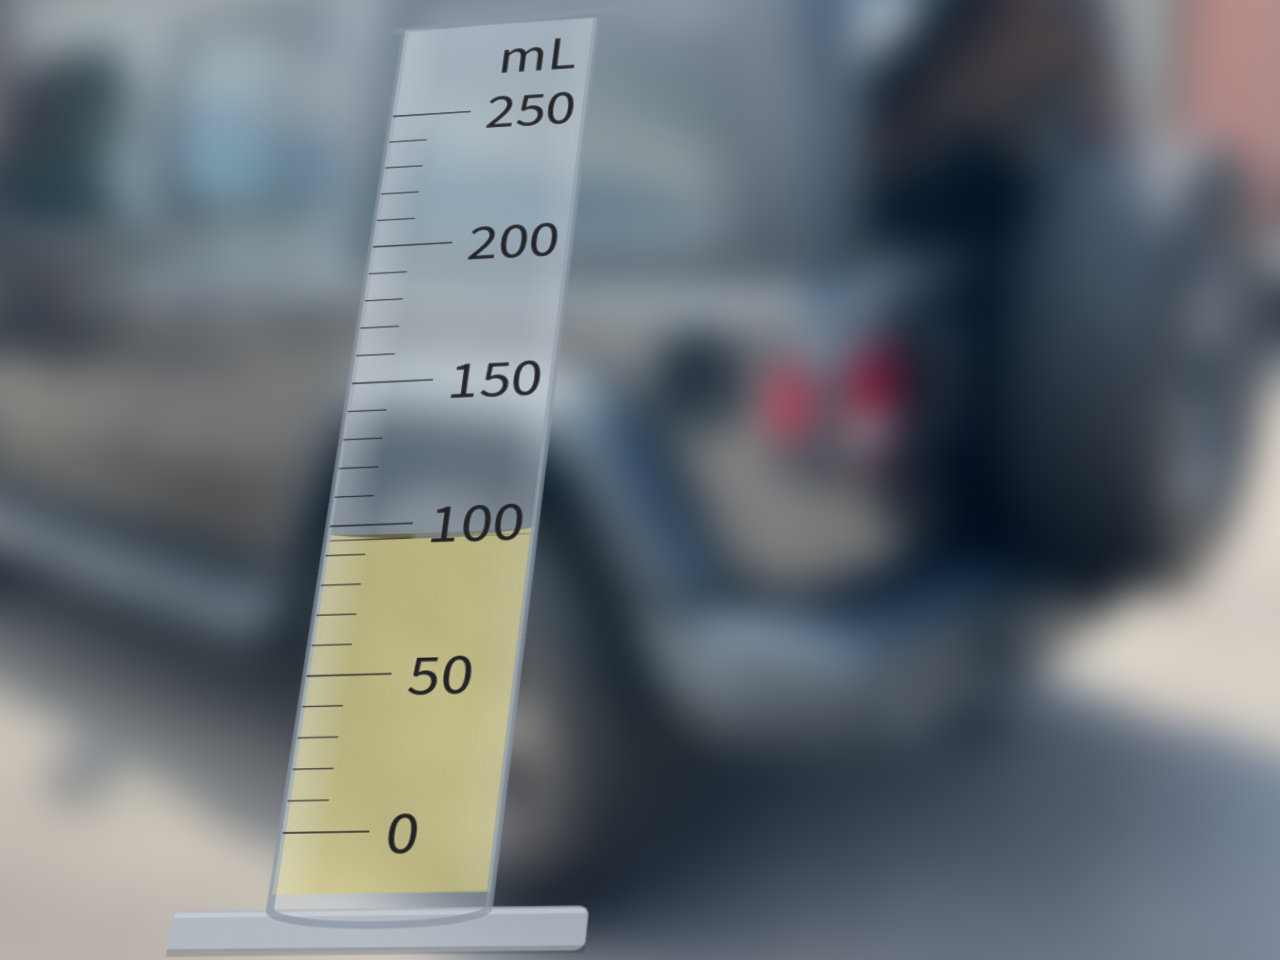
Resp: {"value": 95, "unit": "mL"}
